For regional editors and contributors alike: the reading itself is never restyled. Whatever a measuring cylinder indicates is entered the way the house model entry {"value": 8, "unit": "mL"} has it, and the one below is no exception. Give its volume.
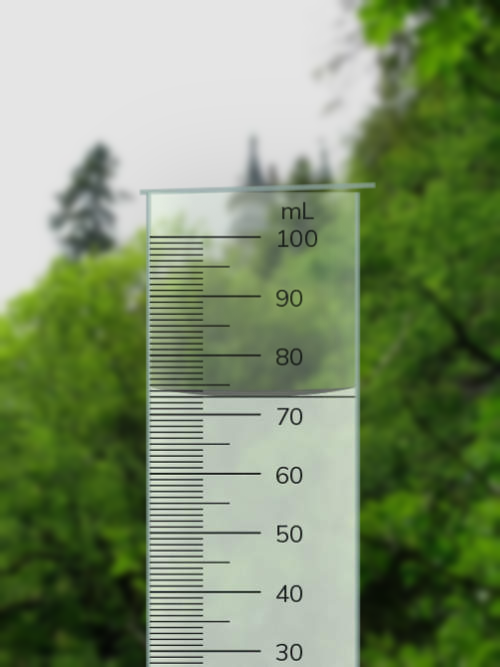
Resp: {"value": 73, "unit": "mL"}
